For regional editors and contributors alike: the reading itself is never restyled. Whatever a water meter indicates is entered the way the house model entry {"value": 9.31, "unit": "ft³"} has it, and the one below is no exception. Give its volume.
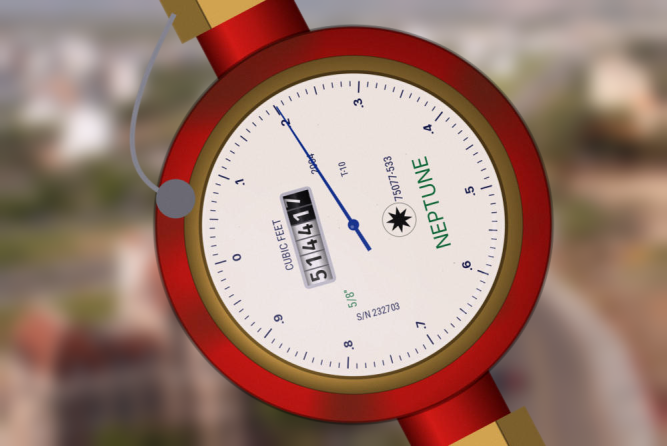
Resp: {"value": 514417.20, "unit": "ft³"}
